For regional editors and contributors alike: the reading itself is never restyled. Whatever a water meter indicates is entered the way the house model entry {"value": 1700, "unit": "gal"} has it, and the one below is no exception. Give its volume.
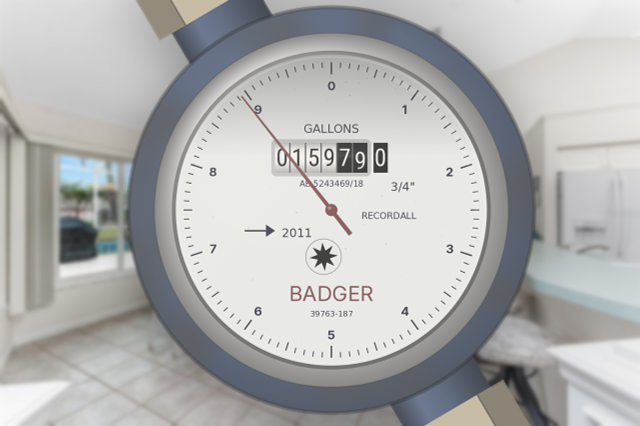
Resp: {"value": 159788.9, "unit": "gal"}
